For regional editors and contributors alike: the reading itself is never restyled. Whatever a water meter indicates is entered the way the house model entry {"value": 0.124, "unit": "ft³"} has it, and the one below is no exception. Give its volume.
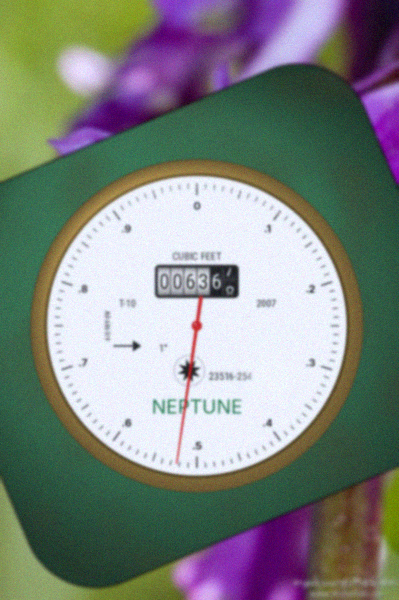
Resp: {"value": 6367.52, "unit": "ft³"}
